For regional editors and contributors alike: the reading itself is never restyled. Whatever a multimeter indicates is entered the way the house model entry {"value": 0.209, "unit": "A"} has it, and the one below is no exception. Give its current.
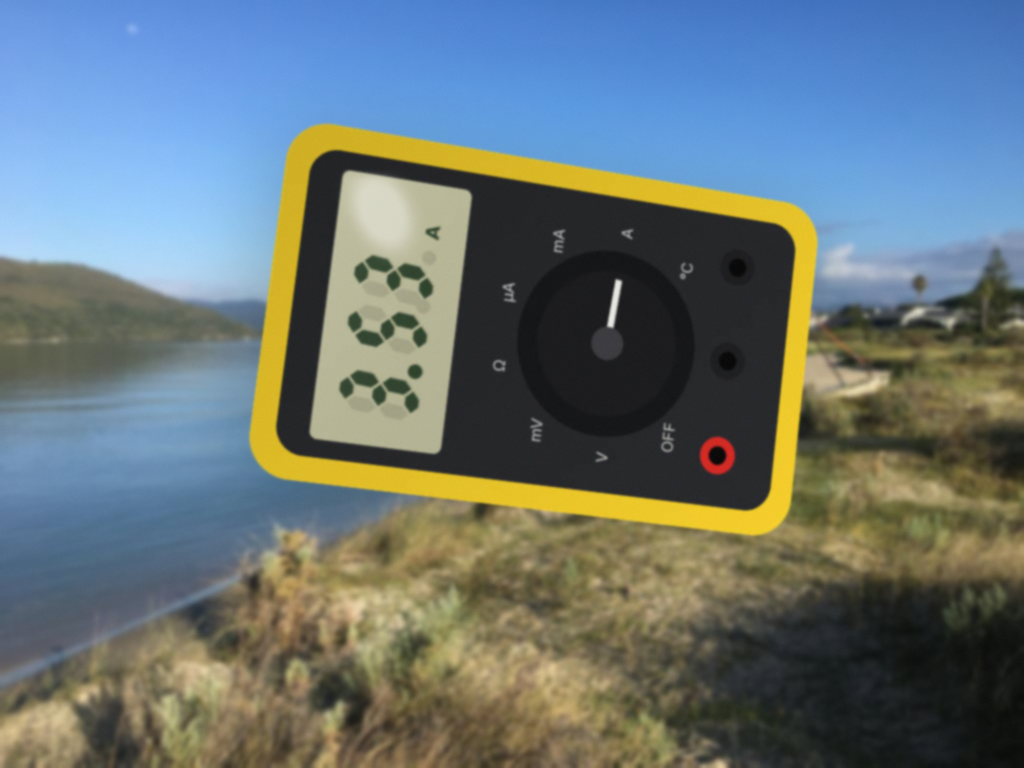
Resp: {"value": 3.53, "unit": "A"}
